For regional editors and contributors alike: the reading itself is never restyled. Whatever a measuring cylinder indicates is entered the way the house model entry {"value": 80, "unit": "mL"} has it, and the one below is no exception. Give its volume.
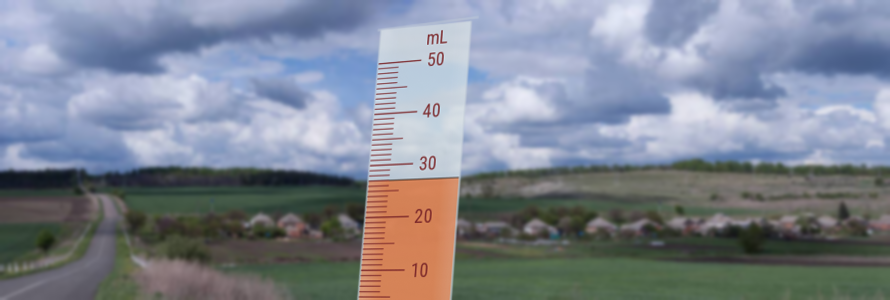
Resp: {"value": 27, "unit": "mL"}
